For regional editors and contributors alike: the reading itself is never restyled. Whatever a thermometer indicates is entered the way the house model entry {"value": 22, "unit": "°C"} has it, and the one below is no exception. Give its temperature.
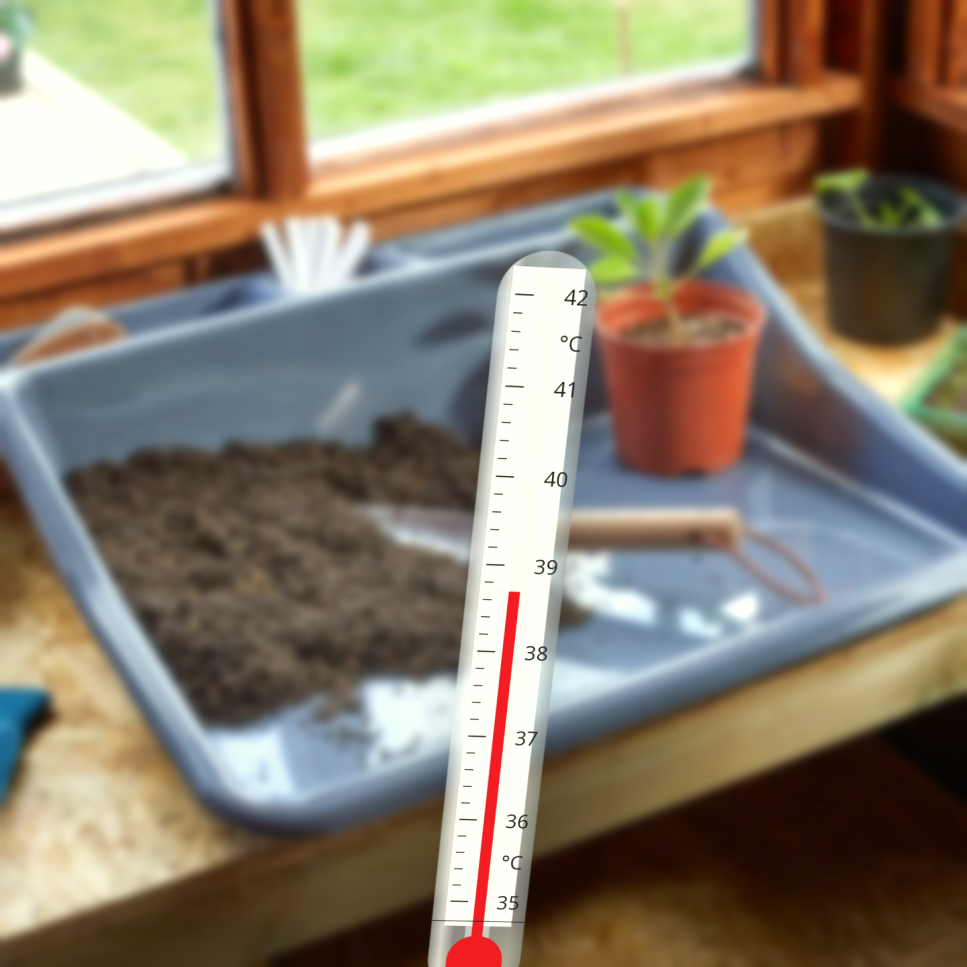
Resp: {"value": 38.7, "unit": "°C"}
